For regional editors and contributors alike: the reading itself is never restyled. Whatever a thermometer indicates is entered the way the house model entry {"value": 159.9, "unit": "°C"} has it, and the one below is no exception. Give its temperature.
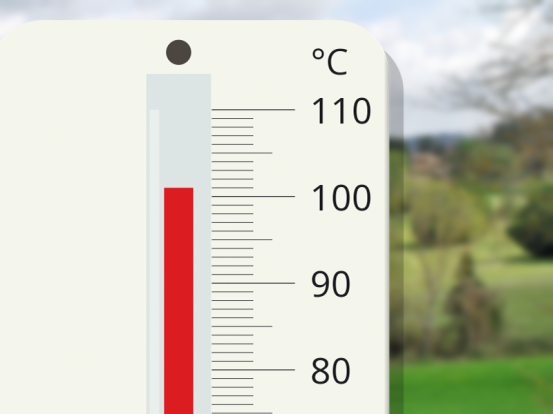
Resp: {"value": 101, "unit": "°C"}
